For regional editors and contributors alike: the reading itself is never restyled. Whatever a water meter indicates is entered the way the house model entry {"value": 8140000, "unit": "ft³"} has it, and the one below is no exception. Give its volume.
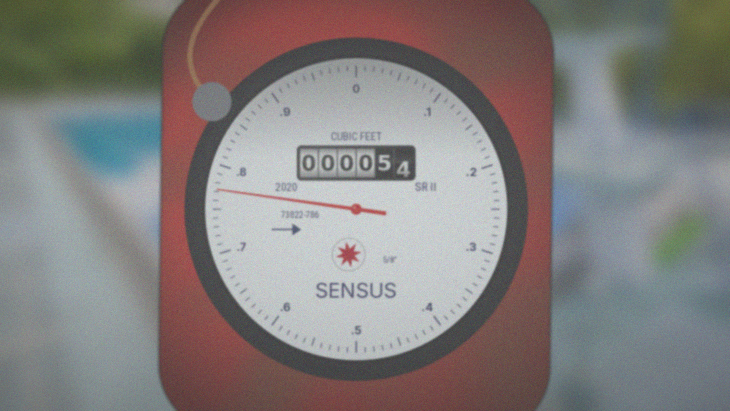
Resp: {"value": 53.77, "unit": "ft³"}
